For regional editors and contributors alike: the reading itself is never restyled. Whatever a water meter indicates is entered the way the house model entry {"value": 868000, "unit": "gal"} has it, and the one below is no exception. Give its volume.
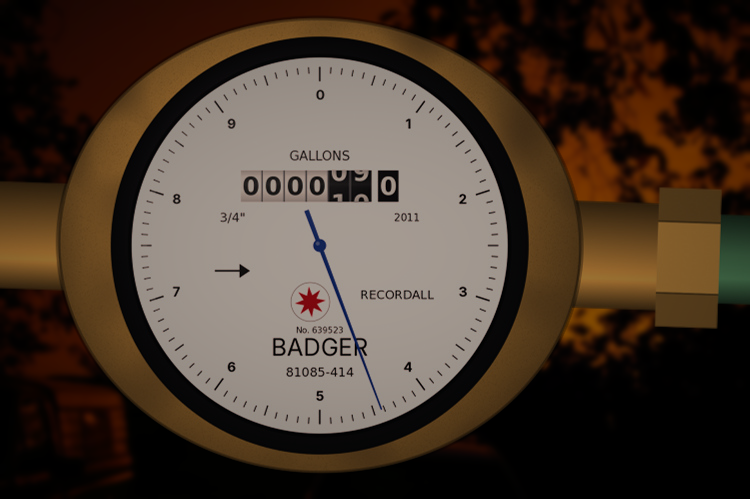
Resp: {"value": 94.4, "unit": "gal"}
